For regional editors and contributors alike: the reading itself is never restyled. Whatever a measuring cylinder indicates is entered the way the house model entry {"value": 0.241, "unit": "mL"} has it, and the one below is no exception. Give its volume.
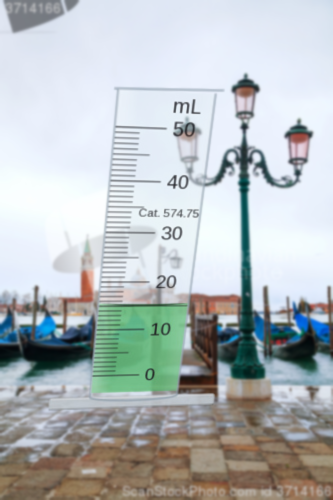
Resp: {"value": 15, "unit": "mL"}
